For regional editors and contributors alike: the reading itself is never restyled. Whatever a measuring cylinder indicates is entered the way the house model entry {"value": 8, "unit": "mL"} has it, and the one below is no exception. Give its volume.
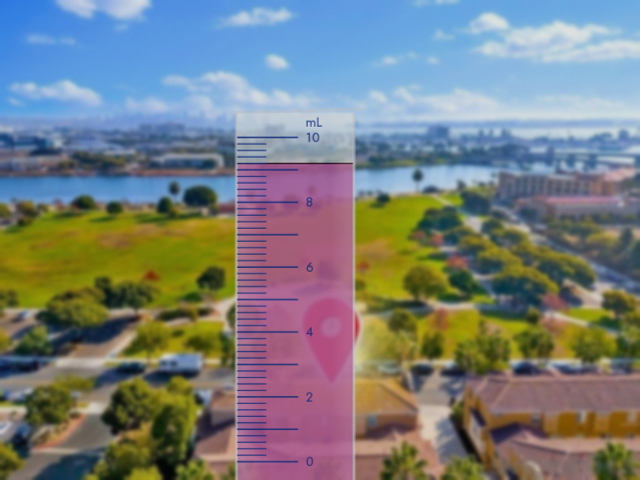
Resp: {"value": 9.2, "unit": "mL"}
